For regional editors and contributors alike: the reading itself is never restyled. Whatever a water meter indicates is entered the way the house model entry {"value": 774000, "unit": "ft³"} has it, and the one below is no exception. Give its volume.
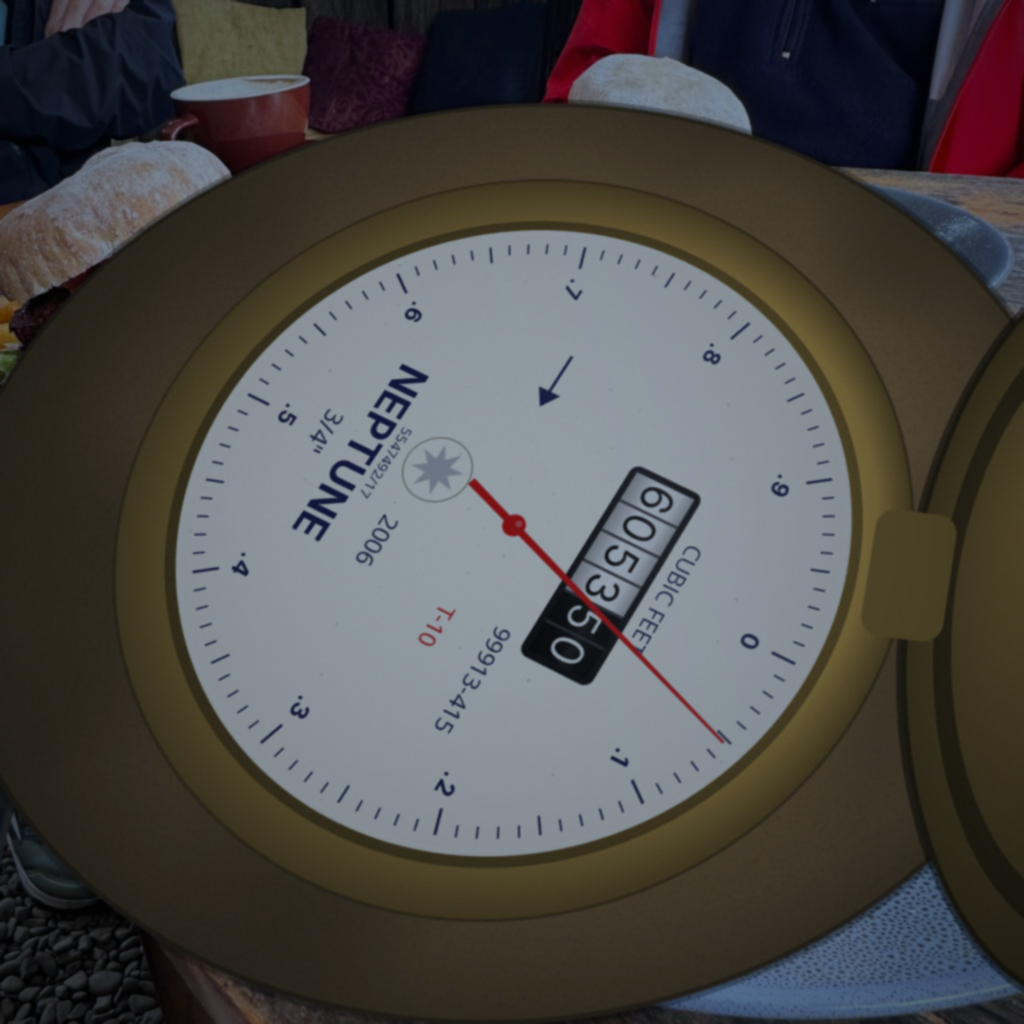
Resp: {"value": 605350.05, "unit": "ft³"}
